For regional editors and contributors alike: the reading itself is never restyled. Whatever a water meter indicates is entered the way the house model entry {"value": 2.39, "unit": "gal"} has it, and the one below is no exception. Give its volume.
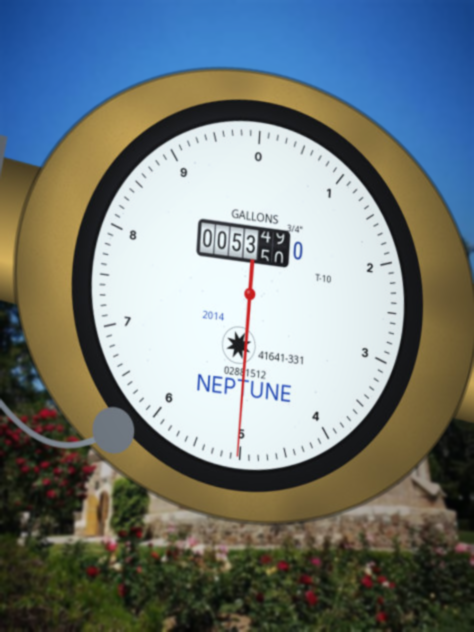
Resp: {"value": 53495.0, "unit": "gal"}
